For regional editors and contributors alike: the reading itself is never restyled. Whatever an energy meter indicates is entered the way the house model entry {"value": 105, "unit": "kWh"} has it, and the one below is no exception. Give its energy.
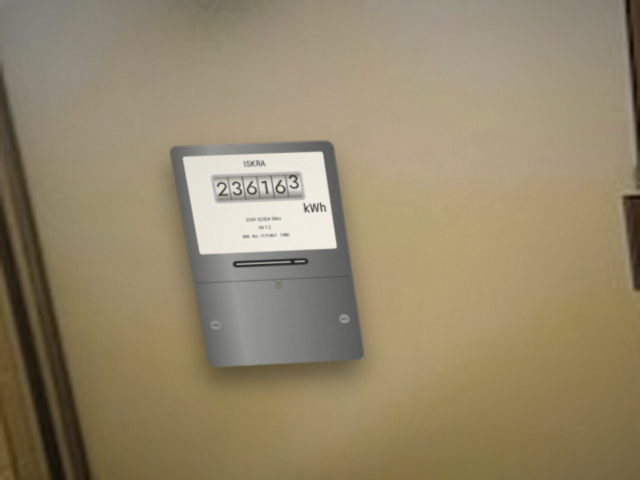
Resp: {"value": 236163, "unit": "kWh"}
